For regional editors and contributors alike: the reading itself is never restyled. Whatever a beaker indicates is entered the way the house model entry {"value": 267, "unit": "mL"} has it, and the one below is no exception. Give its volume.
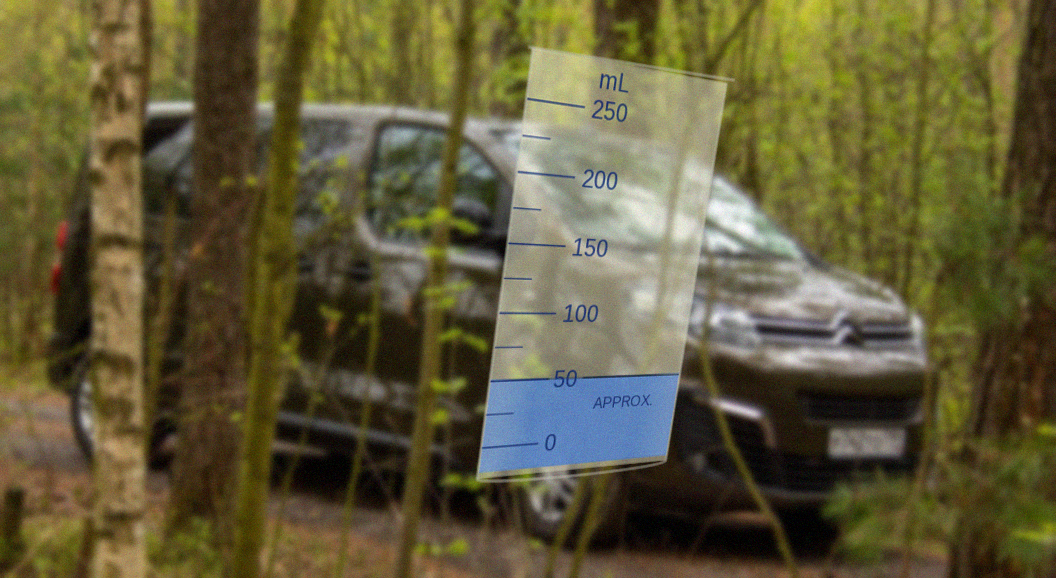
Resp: {"value": 50, "unit": "mL"}
